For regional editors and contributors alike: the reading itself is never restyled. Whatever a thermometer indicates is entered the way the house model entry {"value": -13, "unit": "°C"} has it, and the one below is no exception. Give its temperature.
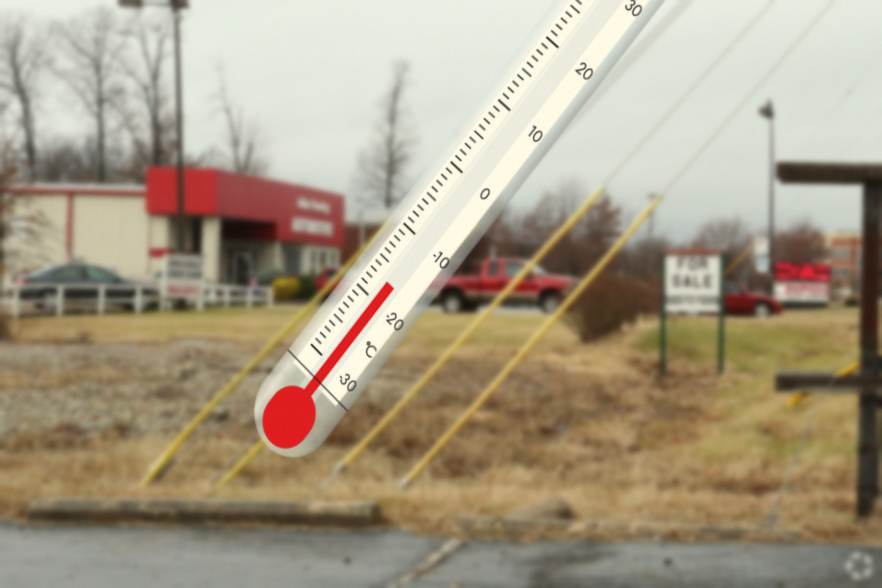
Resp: {"value": -17, "unit": "°C"}
